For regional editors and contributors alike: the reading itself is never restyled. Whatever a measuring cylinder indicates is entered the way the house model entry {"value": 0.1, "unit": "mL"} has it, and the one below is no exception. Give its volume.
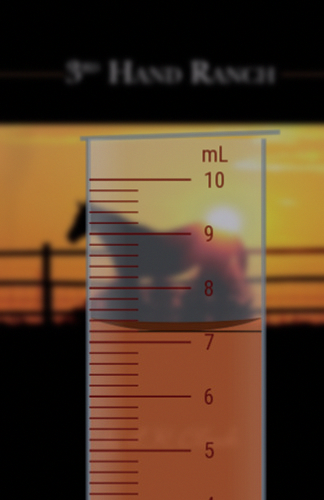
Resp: {"value": 7.2, "unit": "mL"}
